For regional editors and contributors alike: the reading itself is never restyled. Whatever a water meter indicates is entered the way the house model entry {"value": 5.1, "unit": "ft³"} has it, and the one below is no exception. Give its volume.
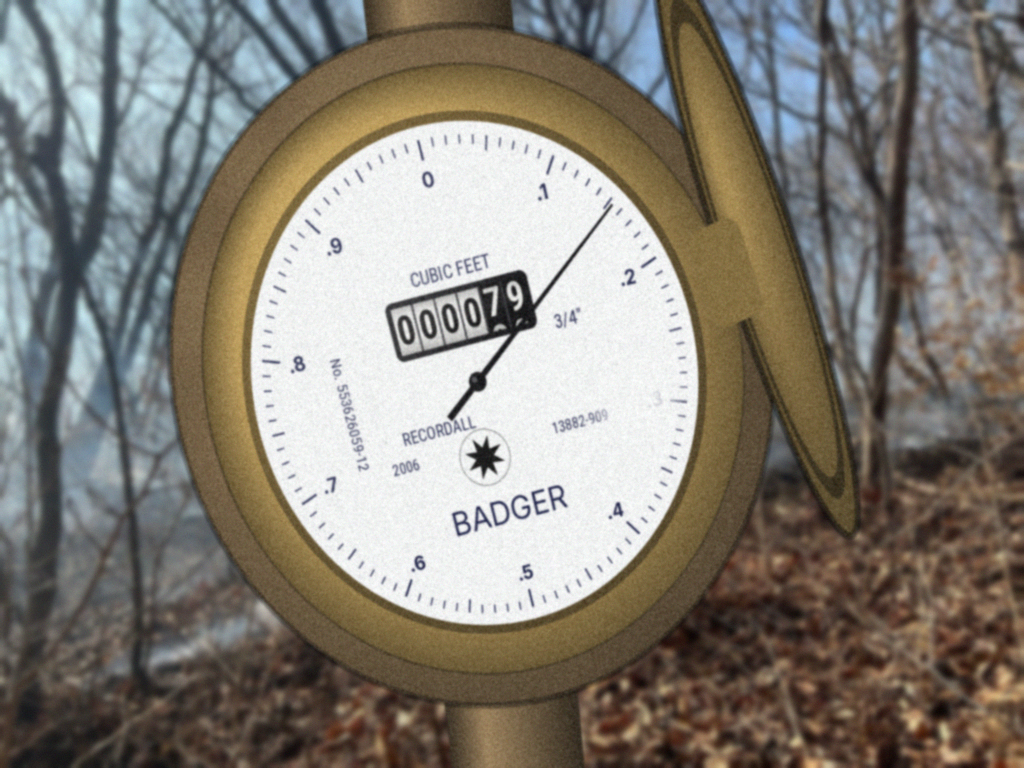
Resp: {"value": 79.15, "unit": "ft³"}
